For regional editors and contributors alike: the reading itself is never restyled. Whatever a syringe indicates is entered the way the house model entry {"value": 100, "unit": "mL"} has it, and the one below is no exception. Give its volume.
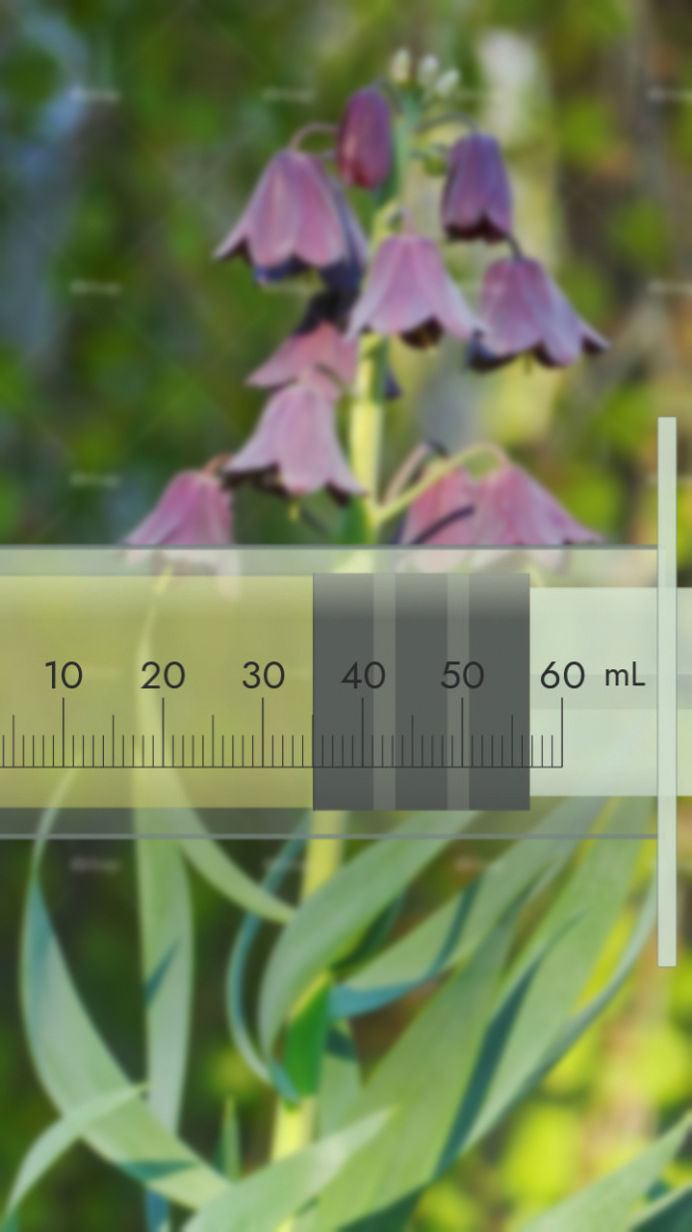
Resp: {"value": 35, "unit": "mL"}
